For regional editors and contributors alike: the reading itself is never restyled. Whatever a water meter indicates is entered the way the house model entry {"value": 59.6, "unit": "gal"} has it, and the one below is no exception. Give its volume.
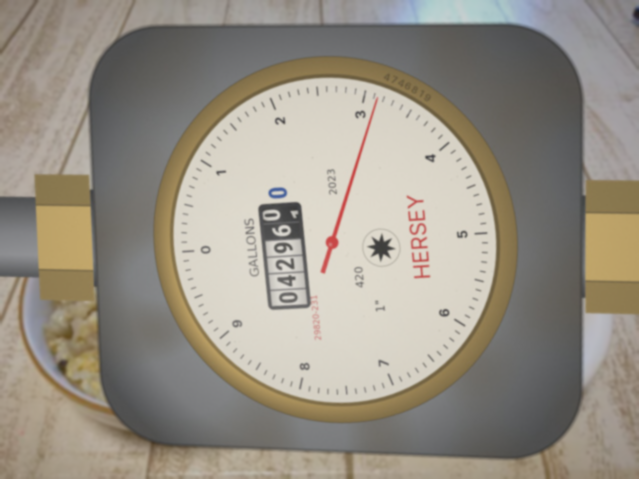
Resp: {"value": 429603.1, "unit": "gal"}
